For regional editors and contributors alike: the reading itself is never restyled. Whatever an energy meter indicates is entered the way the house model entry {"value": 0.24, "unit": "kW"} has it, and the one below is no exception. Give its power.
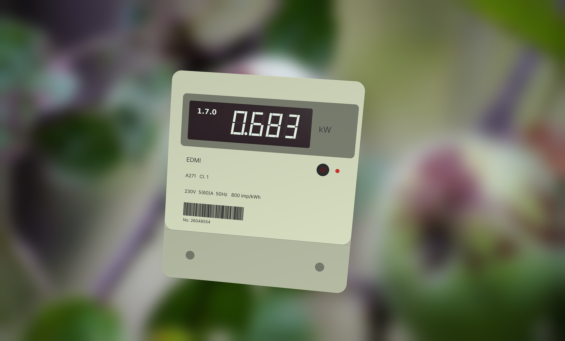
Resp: {"value": 0.683, "unit": "kW"}
